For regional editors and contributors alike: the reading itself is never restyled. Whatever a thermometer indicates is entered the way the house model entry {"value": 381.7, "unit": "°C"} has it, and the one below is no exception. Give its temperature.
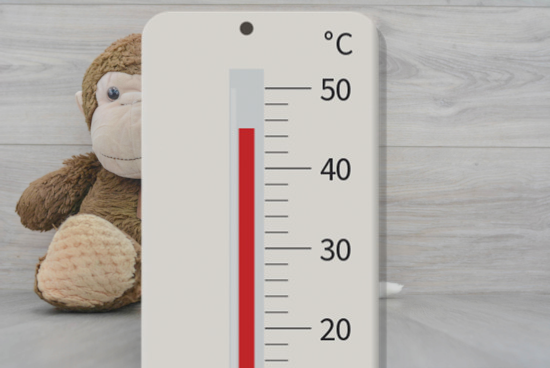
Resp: {"value": 45, "unit": "°C"}
